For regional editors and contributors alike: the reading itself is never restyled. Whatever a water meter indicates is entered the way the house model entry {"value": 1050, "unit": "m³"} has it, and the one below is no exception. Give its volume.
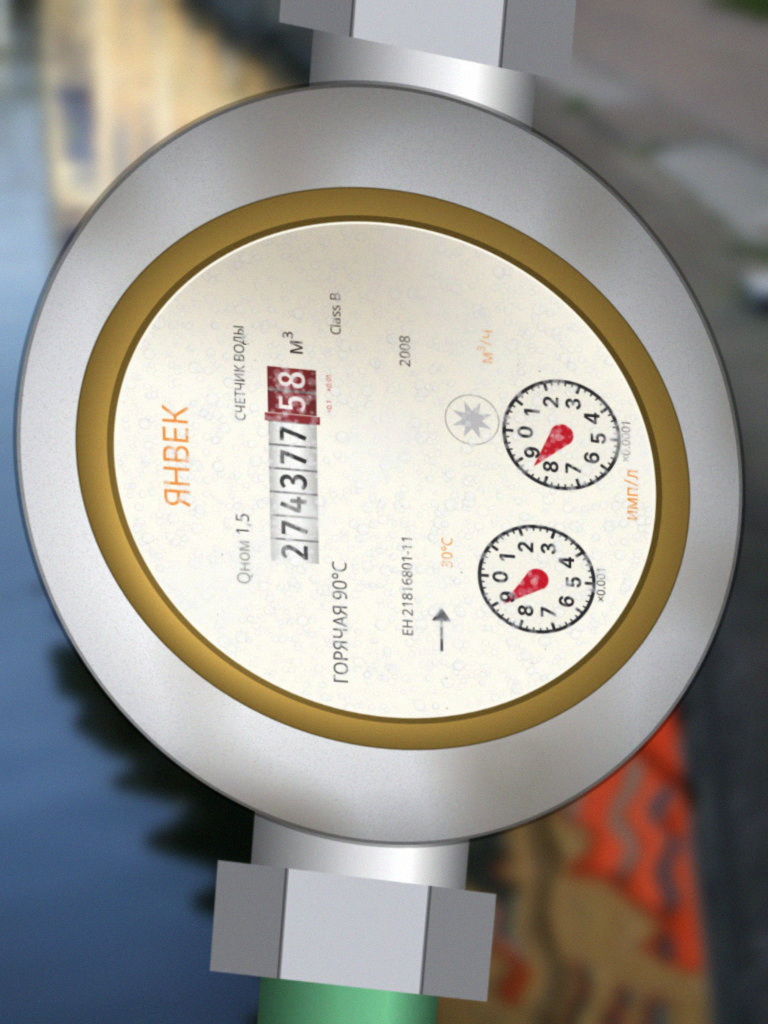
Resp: {"value": 274377.5888, "unit": "m³"}
